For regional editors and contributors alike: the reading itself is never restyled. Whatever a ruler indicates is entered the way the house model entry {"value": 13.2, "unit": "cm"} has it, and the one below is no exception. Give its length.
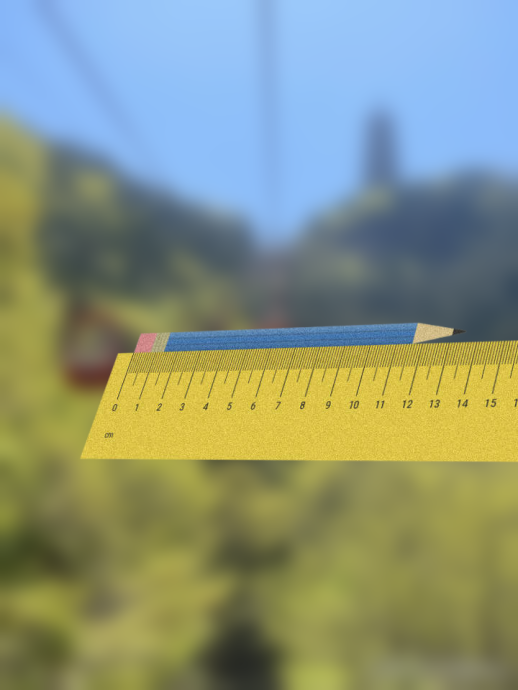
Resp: {"value": 13.5, "unit": "cm"}
